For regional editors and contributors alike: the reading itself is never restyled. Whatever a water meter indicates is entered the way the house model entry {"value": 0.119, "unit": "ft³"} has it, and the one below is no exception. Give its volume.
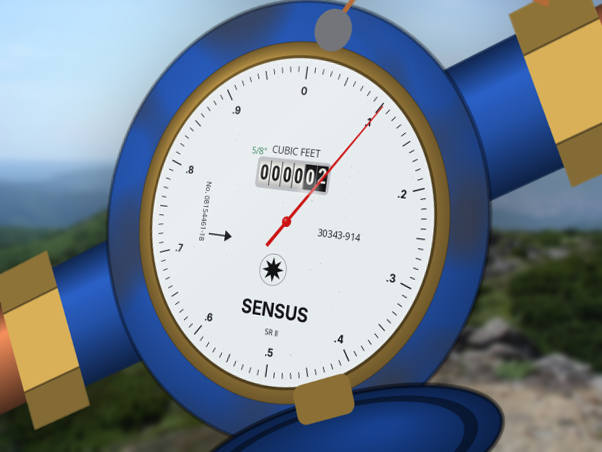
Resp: {"value": 2.10, "unit": "ft³"}
